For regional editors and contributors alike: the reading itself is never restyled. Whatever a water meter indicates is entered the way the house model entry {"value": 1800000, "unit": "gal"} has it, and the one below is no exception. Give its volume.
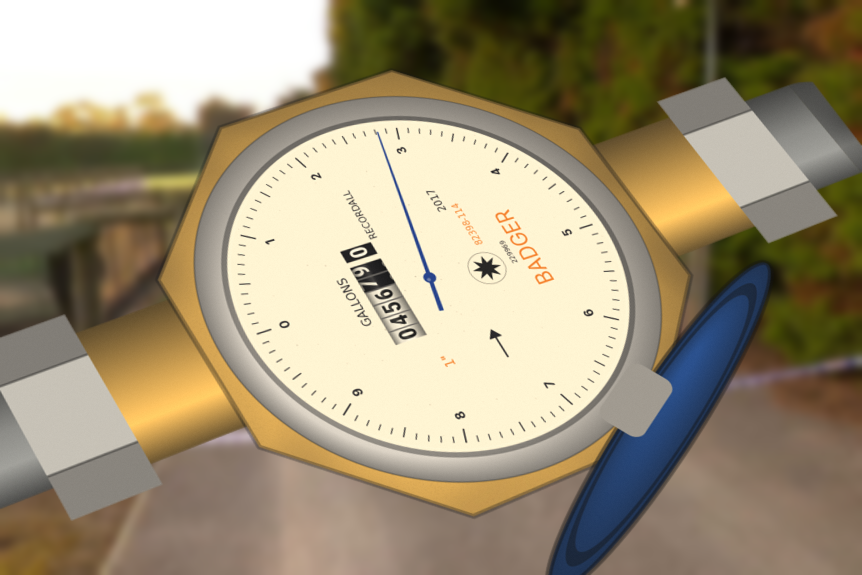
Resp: {"value": 456792.8, "unit": "gal"}
